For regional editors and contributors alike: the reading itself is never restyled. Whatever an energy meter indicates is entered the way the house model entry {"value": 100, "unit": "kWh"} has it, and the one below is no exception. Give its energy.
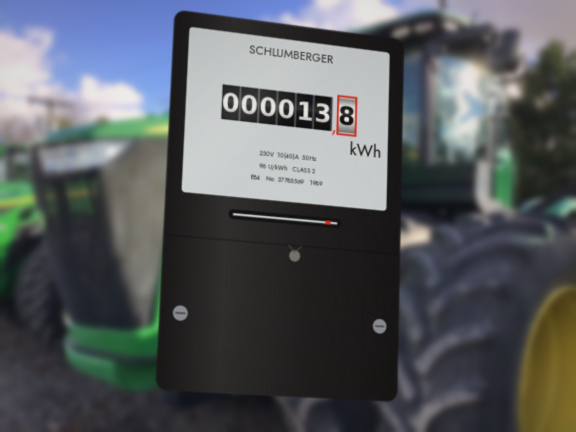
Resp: {"value": 13.8, "unit": "kWh"}
